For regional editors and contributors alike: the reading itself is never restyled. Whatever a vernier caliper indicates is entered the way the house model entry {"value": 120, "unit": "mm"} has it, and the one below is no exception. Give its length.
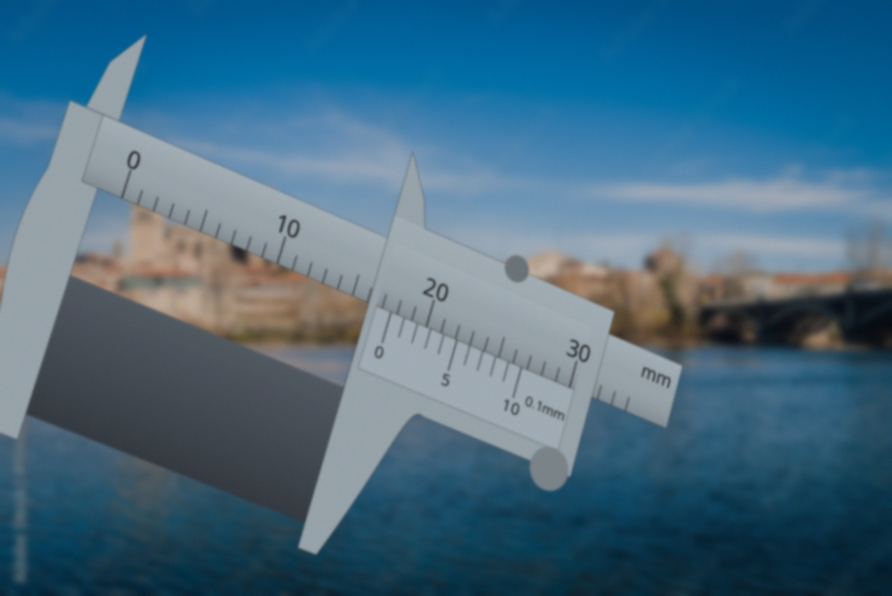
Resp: {"value": 17.6, "unit": "mm"}
